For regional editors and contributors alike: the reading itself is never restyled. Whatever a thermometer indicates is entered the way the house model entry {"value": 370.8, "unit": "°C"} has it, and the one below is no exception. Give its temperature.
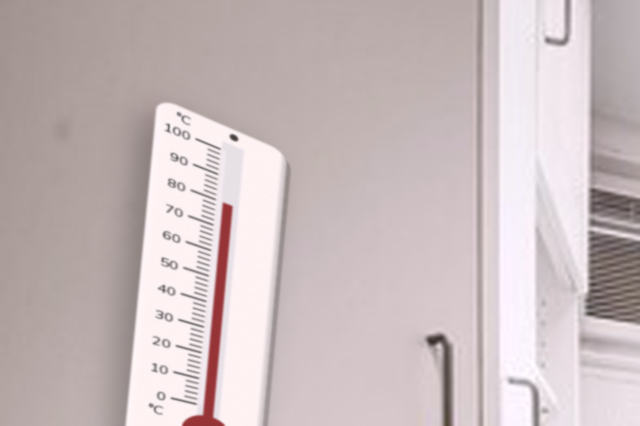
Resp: {"value": 80, "unit": "°C"}
